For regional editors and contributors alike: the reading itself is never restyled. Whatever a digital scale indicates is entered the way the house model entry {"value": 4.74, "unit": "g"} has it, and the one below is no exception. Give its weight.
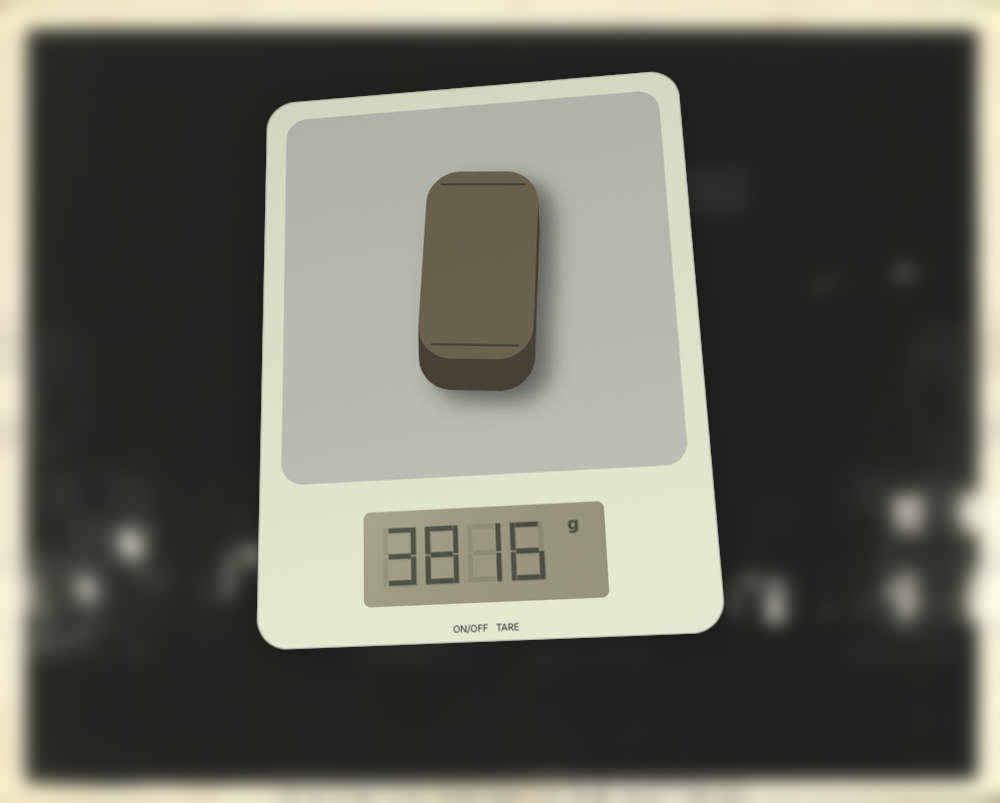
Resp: {"value": 3816, "unit": "g"}
